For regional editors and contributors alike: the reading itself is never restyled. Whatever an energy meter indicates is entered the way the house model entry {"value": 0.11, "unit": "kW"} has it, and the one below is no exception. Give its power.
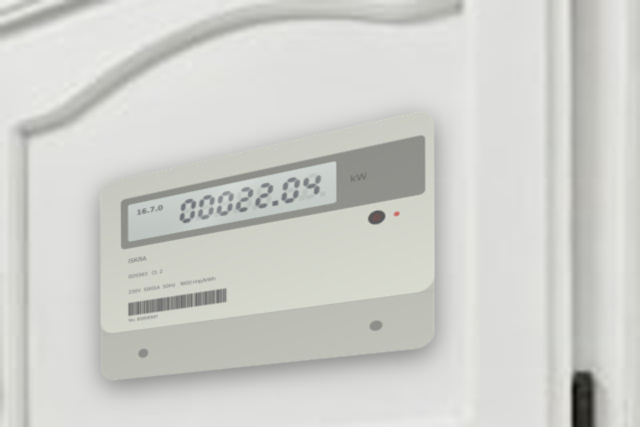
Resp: {"value": 22.04, "unit": "kW"}
